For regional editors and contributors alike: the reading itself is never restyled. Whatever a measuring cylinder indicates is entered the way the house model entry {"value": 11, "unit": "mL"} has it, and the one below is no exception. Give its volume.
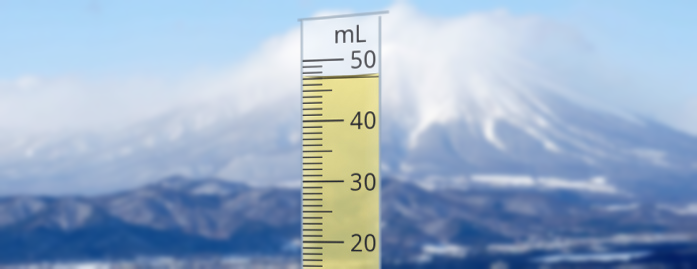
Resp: {"value": 47, "unit": "mL"}
